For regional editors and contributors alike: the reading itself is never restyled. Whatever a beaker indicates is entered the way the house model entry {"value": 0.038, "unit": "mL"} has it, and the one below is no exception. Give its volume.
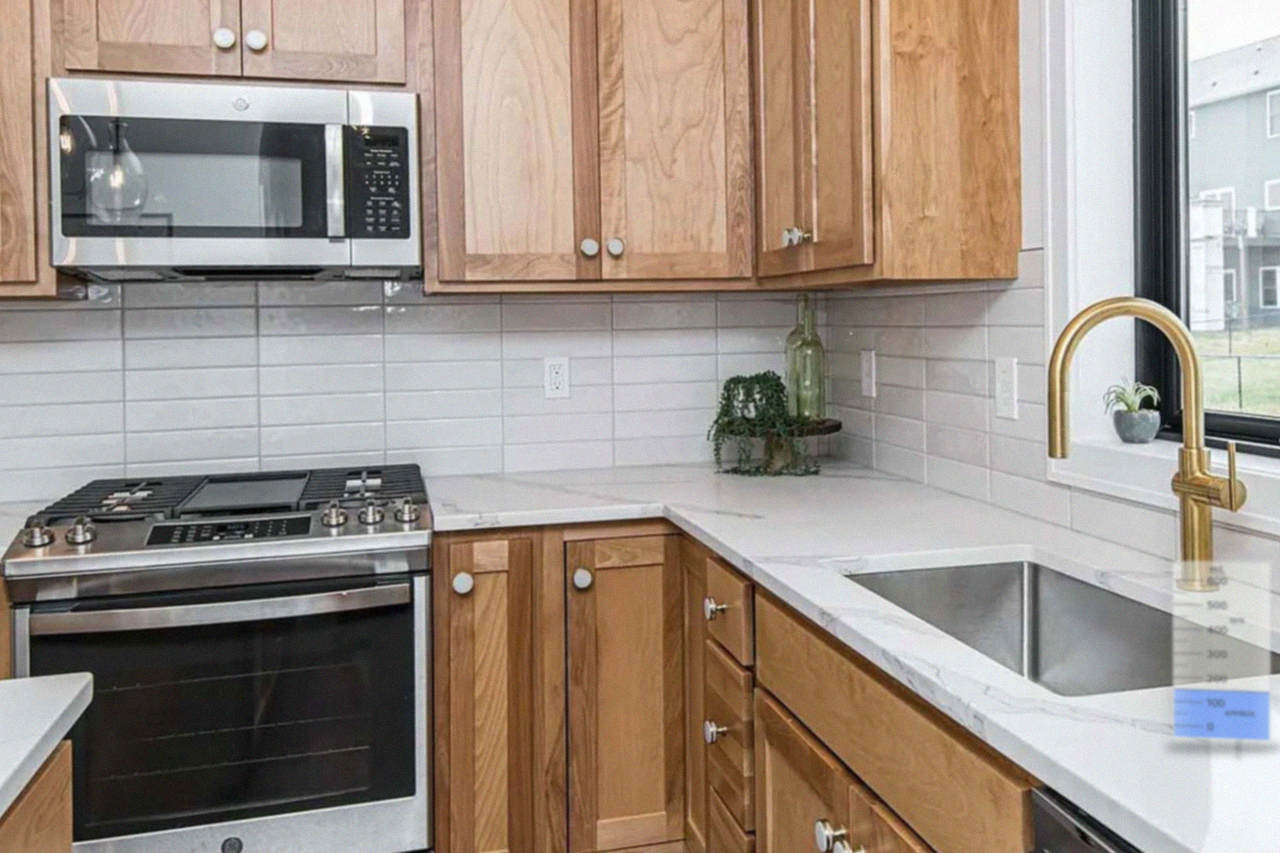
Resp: {"value": 150, "unit": "mL"}
